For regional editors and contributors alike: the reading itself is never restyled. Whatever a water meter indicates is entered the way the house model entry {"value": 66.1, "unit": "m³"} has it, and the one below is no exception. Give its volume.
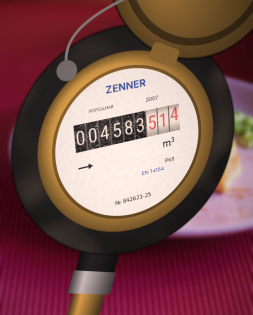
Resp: {"value": 4583.514, "unit": "m³"}
